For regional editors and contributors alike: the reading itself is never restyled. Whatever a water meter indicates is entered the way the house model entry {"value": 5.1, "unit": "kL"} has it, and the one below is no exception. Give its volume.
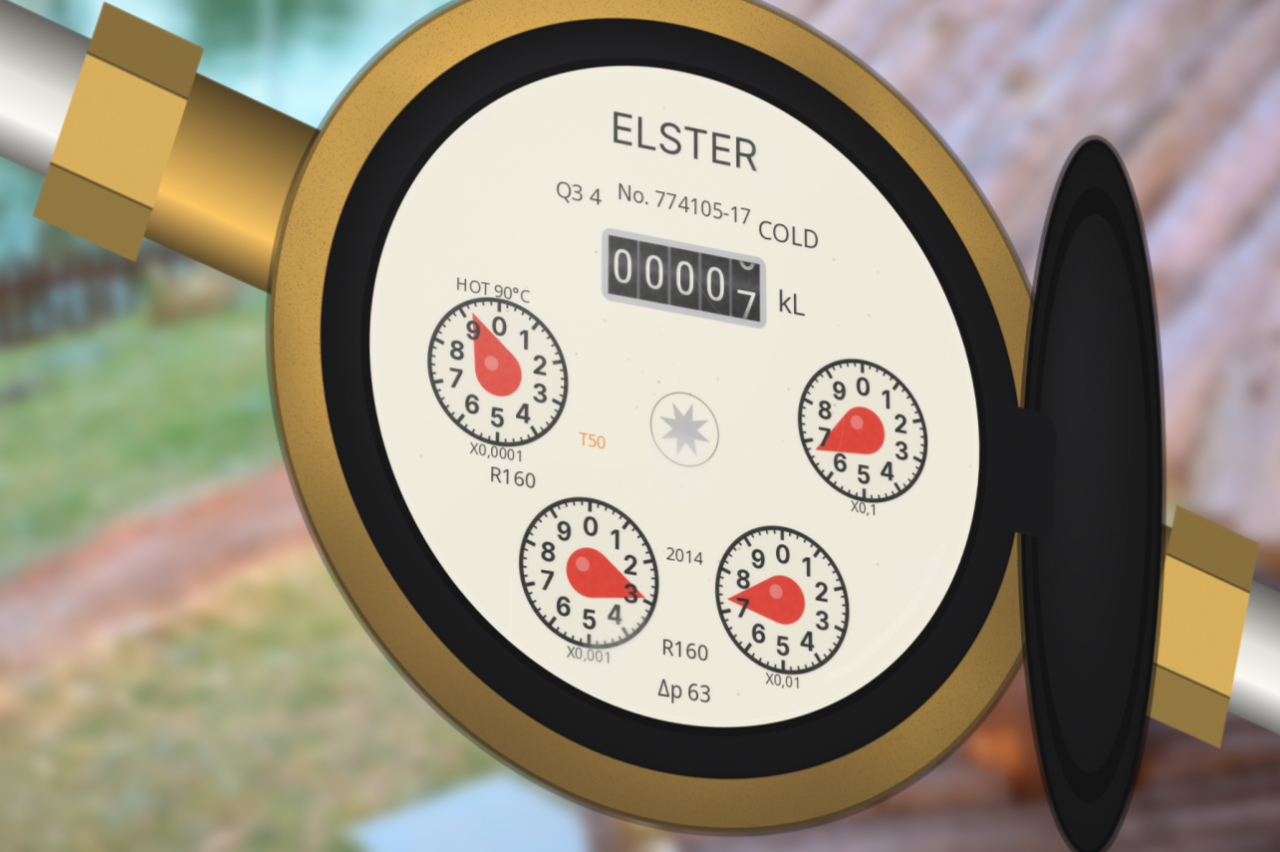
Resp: {"value": 6.6729, "unit": "kL"}
